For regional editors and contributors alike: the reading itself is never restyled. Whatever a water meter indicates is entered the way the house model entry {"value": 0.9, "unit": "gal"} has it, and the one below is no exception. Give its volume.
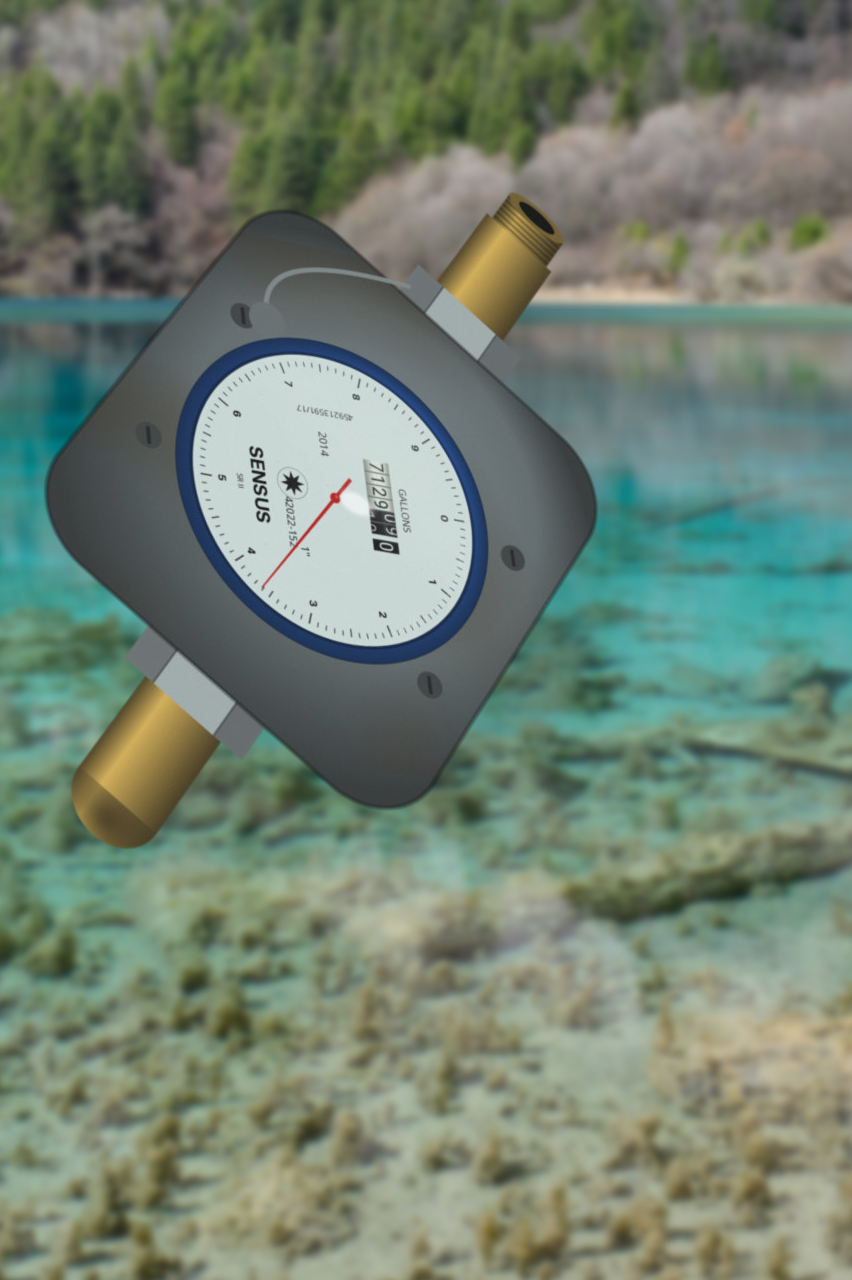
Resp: {"value": 7129093.6, "unit": "gal"}
